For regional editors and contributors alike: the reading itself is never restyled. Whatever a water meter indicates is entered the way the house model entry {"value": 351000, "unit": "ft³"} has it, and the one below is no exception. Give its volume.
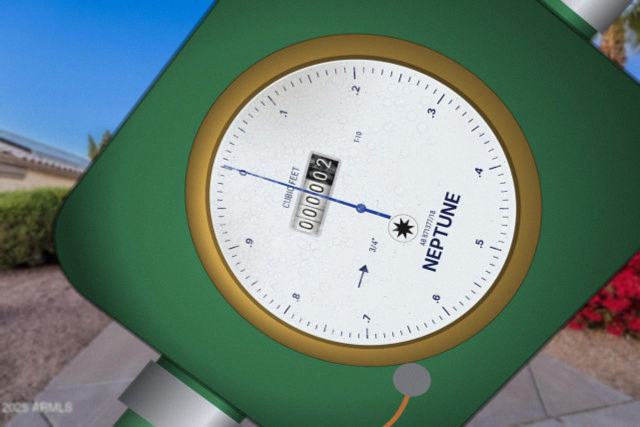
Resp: {"value": 2.00, "unit": "ft³"}
